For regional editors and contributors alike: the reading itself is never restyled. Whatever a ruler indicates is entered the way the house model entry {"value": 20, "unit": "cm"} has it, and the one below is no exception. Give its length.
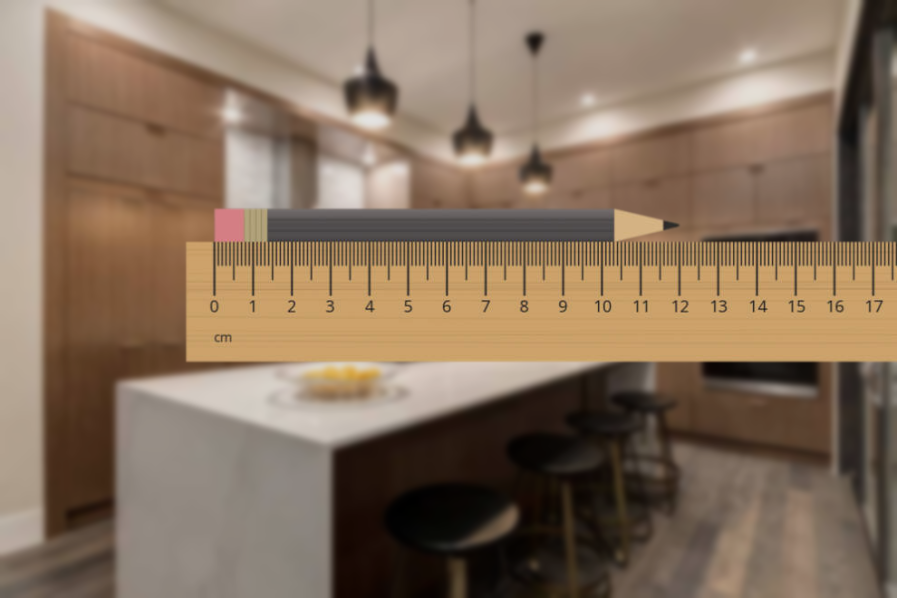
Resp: {"value": 12, "unit": "cm"}
